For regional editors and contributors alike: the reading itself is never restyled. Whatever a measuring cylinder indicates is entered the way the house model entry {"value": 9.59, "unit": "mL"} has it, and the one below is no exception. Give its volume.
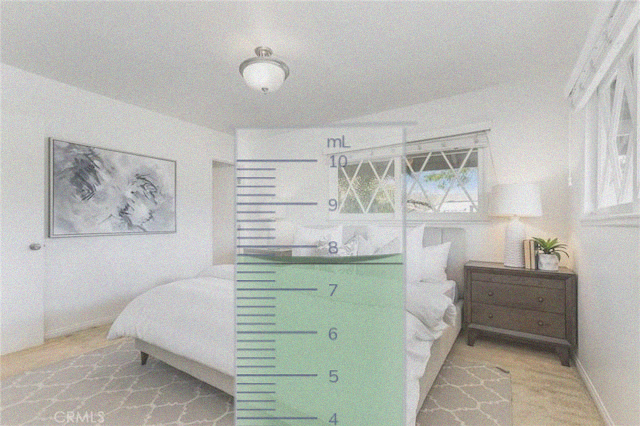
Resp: {"value": 7.6, "unit": "mL"}
